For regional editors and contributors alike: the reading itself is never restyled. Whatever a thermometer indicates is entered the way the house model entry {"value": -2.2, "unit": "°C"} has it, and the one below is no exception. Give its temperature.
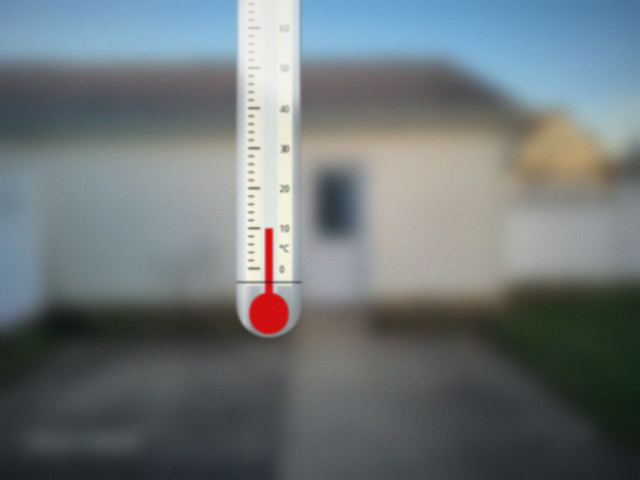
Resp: {"value": 10, "unit": "°C"}
